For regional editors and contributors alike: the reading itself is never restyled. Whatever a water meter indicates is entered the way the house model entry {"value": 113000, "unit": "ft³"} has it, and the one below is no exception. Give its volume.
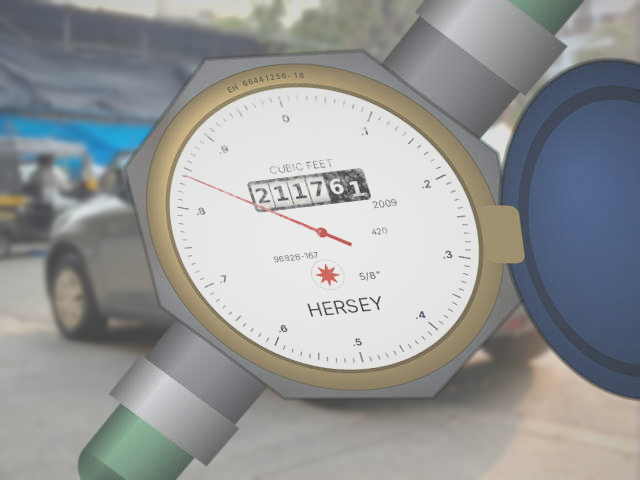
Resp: {"value": 211760.84, "unit": "ft³"}
